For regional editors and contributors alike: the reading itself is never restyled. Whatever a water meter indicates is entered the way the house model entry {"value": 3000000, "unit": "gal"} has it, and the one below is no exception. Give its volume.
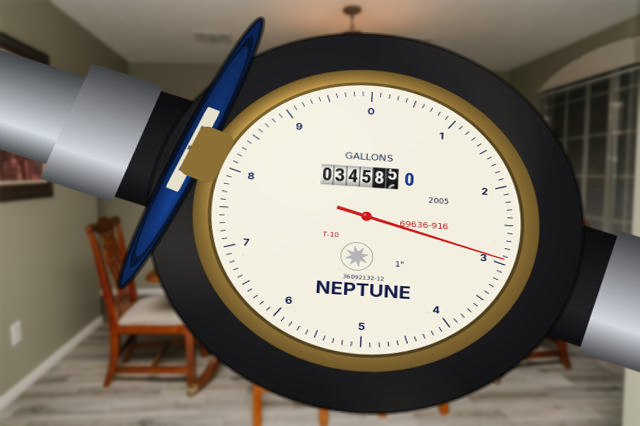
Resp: {"value": 345852.9, "unit": "gal"}
